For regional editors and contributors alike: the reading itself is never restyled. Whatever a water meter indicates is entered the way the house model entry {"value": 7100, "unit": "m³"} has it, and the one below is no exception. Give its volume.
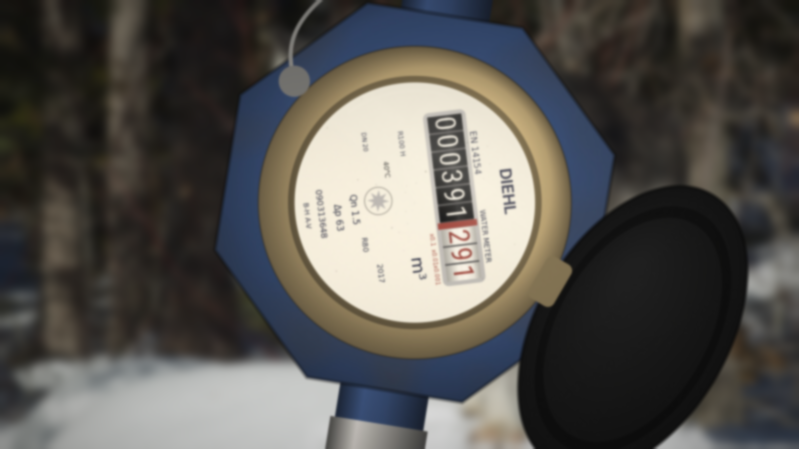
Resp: {"value": 391.291, "unit": "m³"}
